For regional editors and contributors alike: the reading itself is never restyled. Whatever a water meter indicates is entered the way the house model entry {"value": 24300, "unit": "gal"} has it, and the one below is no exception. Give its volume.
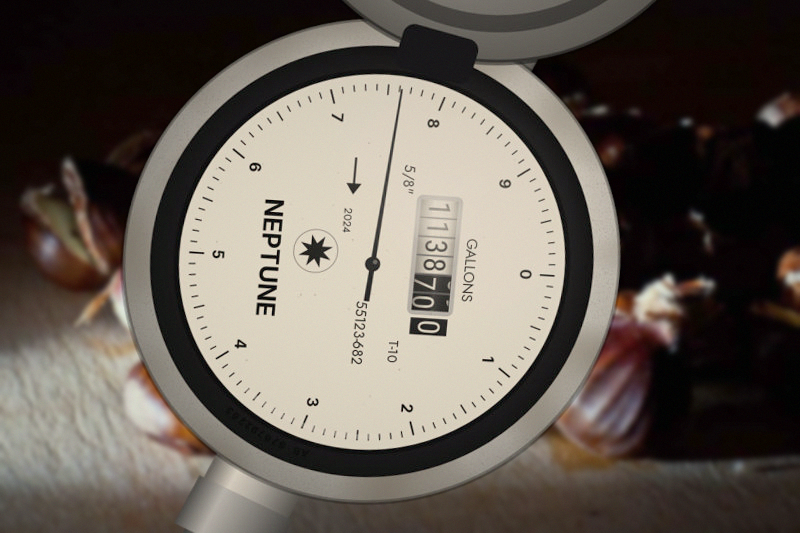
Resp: {"value": 1138697.6, "unit": "gal"}
